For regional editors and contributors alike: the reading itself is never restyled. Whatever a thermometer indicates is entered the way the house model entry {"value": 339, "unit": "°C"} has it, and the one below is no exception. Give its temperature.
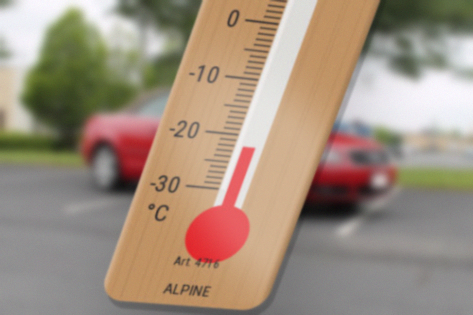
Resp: {"value": -22, "unit": "°C"}
